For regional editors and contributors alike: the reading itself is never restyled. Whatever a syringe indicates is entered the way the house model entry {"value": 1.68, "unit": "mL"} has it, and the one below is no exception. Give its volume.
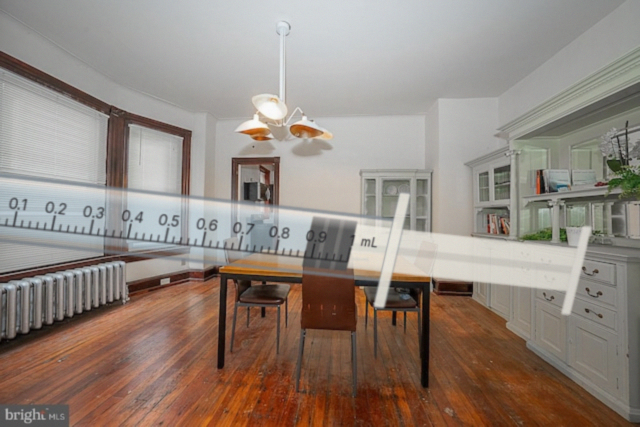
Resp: {"value": 0.88, "unit": "mL"}
